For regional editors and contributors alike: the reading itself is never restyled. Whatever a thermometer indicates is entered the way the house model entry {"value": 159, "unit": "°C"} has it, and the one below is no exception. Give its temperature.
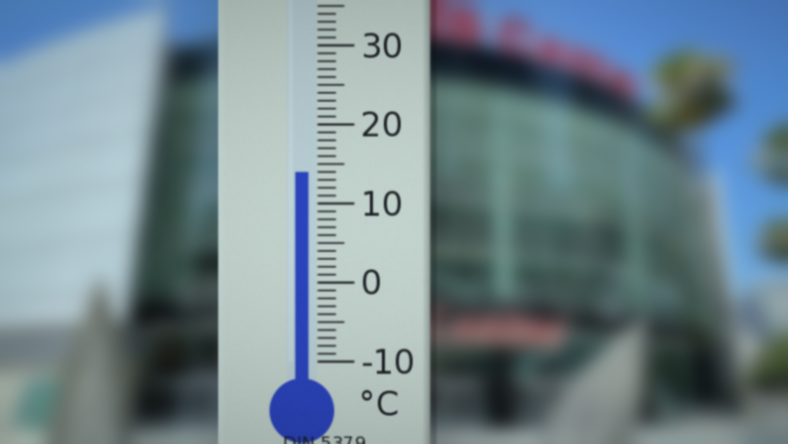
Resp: {"value": 14, "unit": "°C"}
